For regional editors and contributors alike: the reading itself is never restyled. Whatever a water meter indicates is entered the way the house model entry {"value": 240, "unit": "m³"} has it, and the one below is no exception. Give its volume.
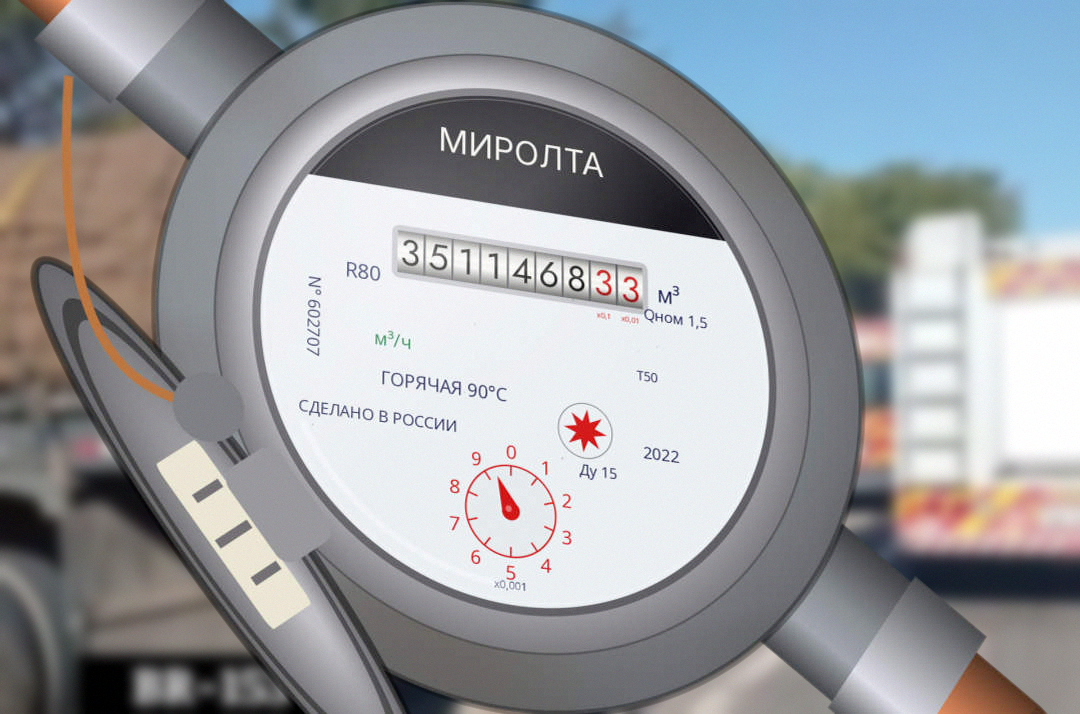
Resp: {"value": 3511468.329, "unit": "m³"}
